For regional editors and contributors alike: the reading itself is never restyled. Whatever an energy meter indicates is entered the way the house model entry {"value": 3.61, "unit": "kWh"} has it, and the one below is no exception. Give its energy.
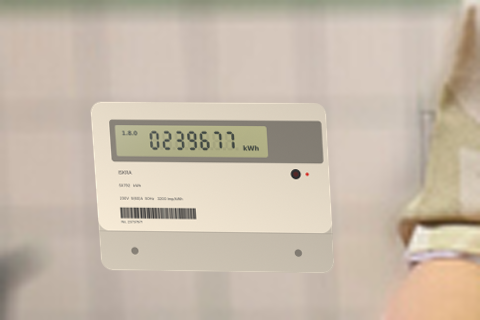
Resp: {"value": 239677, "unit": "kWh"}
